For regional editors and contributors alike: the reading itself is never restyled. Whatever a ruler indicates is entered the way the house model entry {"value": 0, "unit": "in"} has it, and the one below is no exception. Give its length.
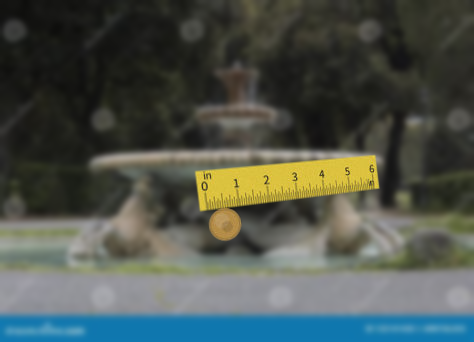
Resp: {"value": 1, "unit": "in"}
